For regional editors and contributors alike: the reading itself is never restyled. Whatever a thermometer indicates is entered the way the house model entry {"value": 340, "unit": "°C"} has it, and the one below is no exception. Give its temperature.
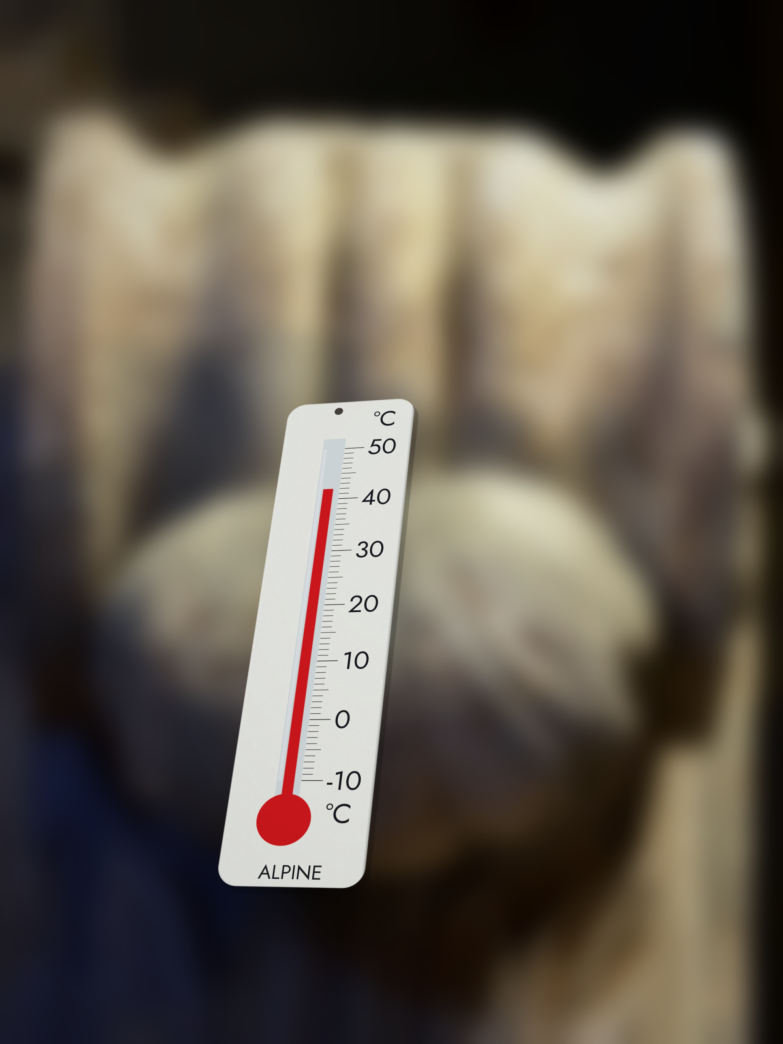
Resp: {"value": 42, "unit": "°C"}
